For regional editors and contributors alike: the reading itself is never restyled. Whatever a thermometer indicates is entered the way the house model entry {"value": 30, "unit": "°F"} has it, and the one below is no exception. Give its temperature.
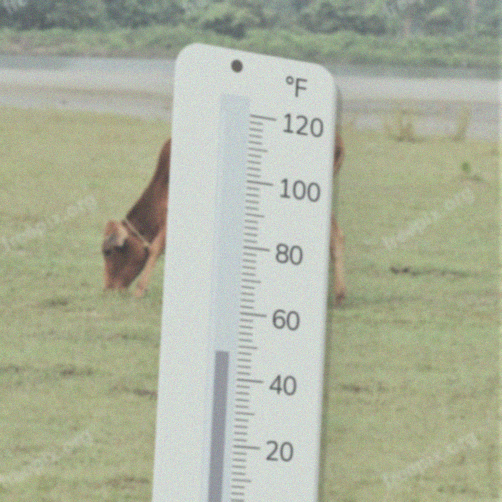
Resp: {"value": 48, "unit": "°F"}
